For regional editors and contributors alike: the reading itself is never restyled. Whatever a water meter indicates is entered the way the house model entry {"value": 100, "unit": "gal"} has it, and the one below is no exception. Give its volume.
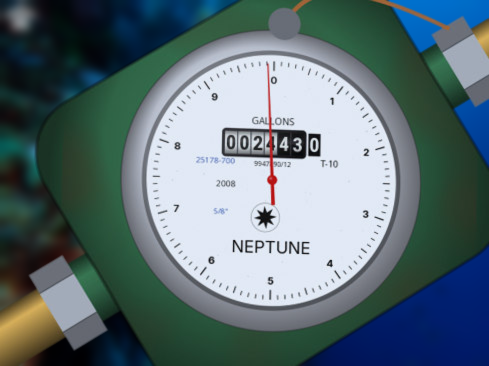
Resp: {"value": 24429.9, "unit": "gal"}
